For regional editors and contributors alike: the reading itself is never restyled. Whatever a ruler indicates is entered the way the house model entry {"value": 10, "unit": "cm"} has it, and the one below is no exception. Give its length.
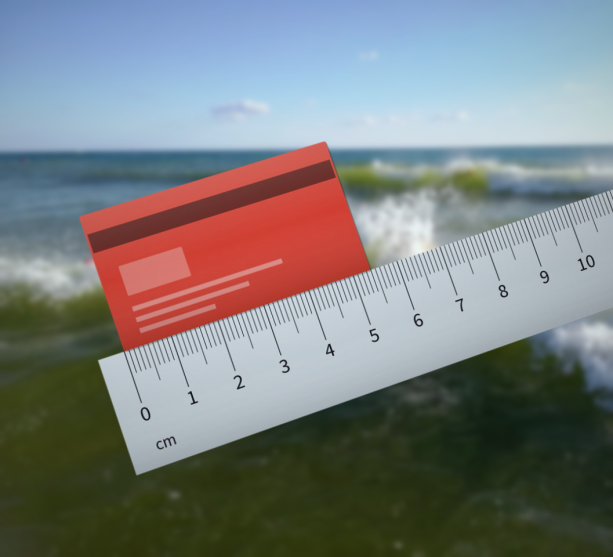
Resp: {"value": 5.4, "unit": "cm"}
